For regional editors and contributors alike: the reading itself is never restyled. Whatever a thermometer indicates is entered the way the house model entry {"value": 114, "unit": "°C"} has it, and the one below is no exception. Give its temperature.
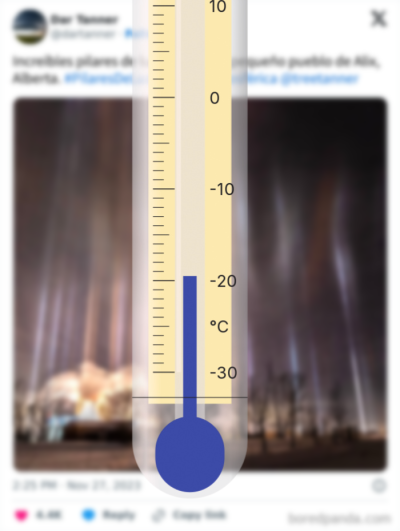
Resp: {"value": -19.5, "unit": "°C"}
